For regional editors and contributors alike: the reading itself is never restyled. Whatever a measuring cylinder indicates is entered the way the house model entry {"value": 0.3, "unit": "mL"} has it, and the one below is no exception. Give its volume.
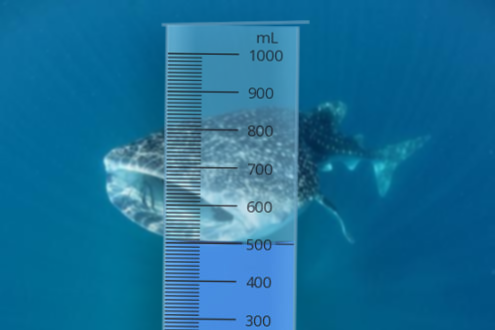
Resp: {"value": 500, "unit": "mL"}
